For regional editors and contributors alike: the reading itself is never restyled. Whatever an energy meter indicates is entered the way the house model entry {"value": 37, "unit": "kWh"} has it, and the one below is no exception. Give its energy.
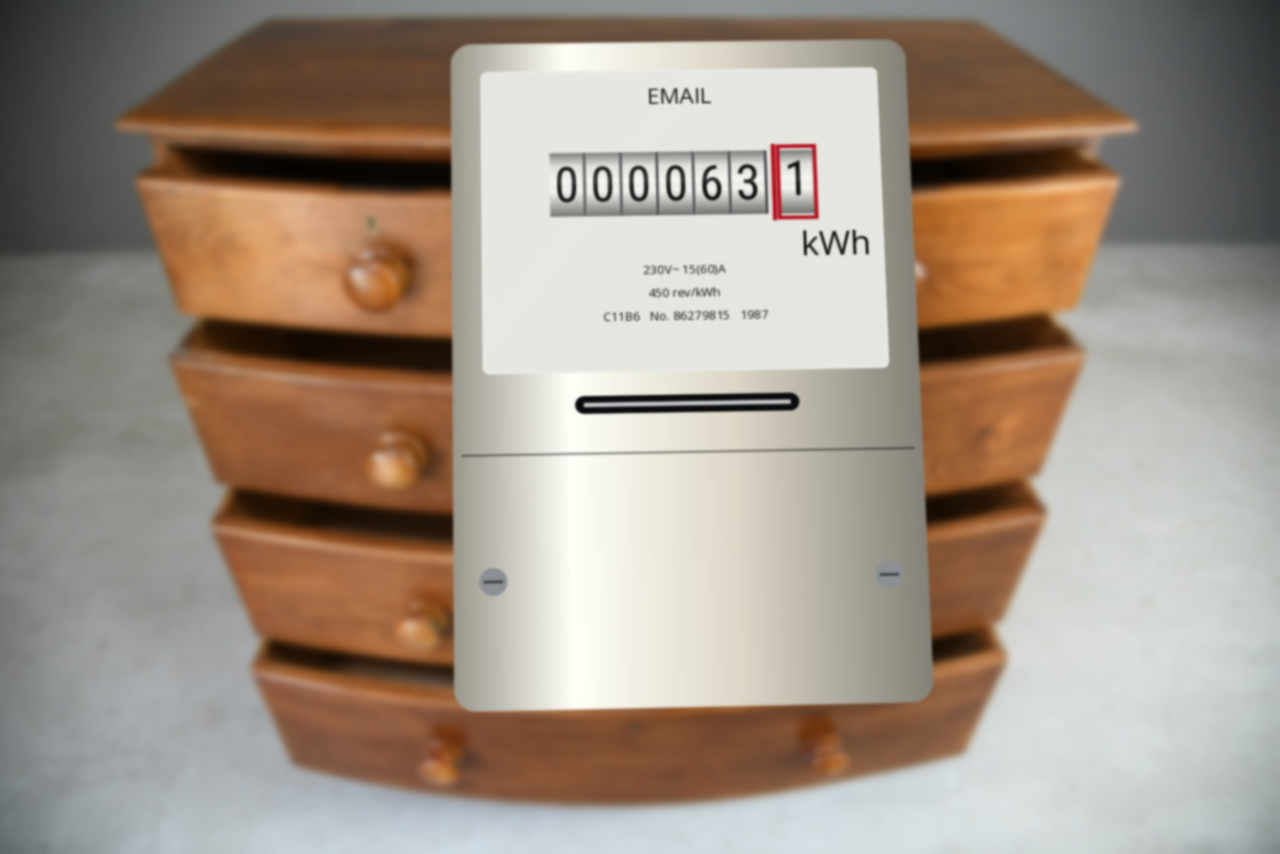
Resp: {"value": 63.1, "unit": "kWh"}
